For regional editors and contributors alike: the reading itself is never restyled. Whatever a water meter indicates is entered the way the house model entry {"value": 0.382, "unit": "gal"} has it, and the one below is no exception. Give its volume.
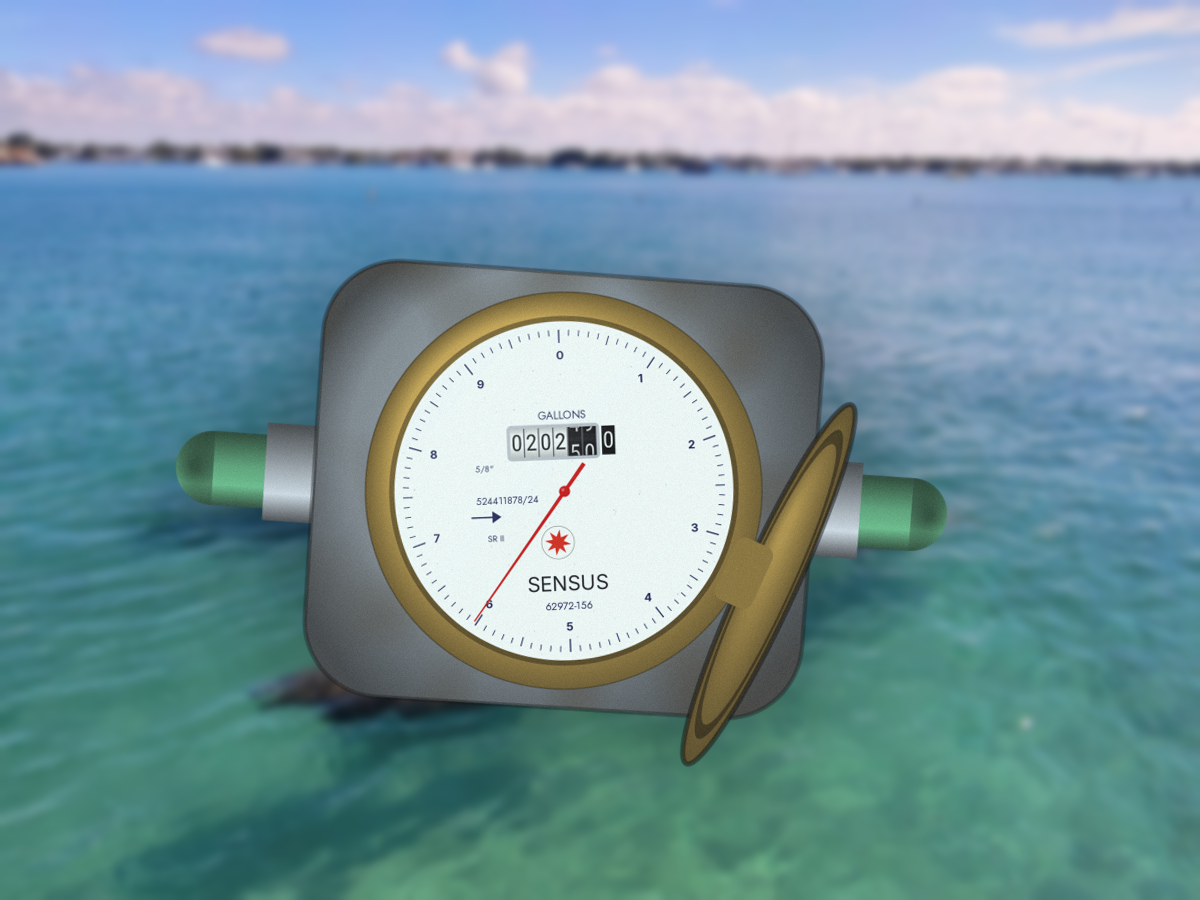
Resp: {"value": 202496.0, "unit": "gal"}
